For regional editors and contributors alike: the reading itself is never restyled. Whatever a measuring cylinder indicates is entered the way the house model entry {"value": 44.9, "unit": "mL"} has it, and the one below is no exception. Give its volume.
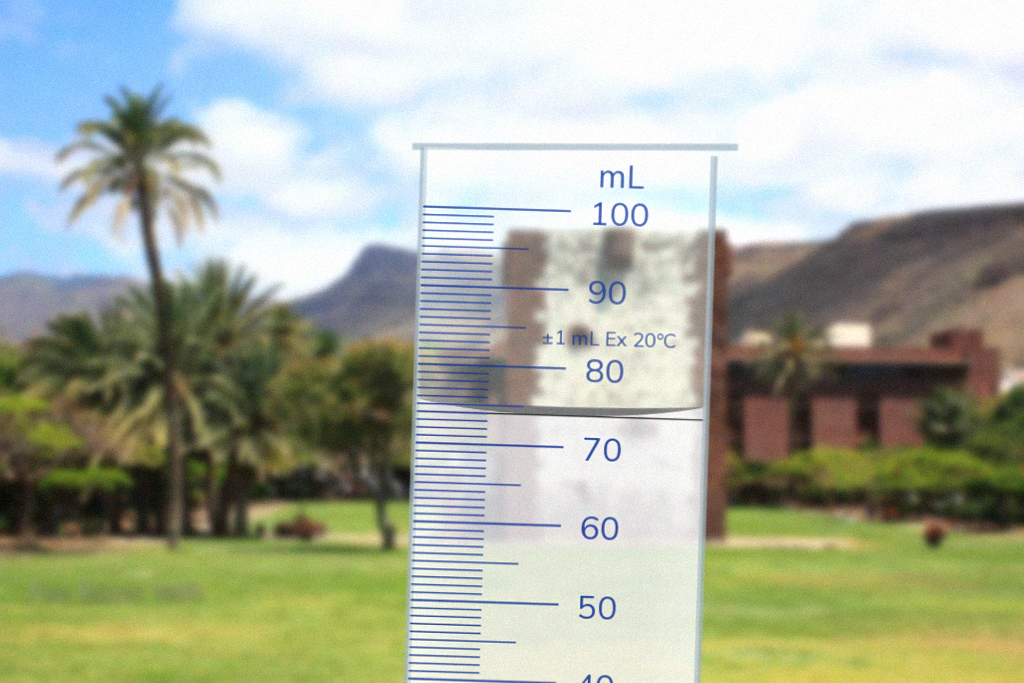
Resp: {"value": 74, "unit": "mL"}
